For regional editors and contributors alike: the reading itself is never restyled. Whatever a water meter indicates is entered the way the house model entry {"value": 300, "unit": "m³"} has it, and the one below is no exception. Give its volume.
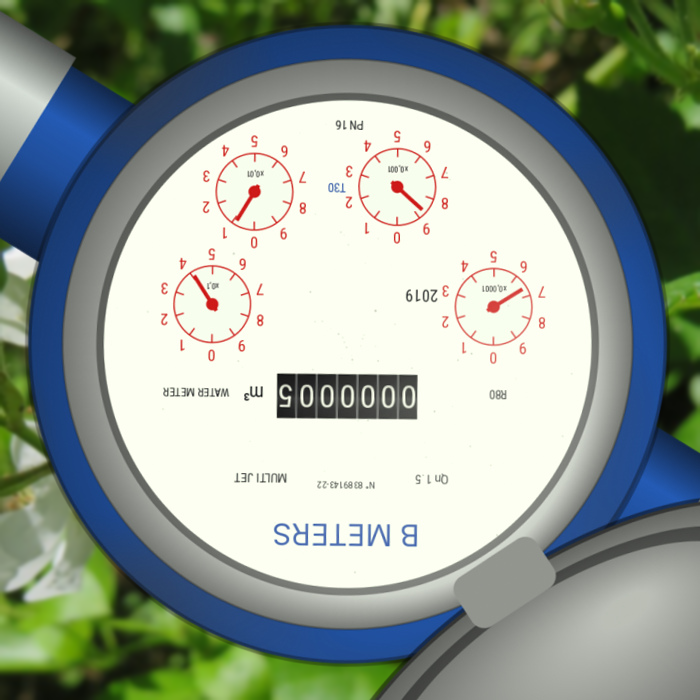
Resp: {"value": 5.4086, "unit": "m³"}
